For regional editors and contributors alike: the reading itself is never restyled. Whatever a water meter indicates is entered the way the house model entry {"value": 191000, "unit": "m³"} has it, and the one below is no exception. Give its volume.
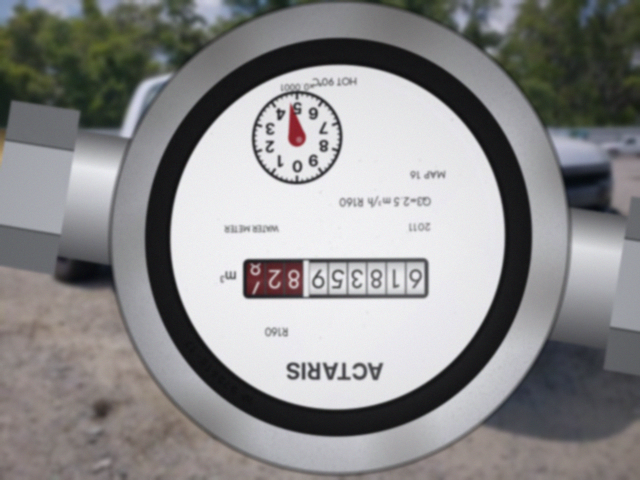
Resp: {"value": 618359.8274, "unit": "m³"}
